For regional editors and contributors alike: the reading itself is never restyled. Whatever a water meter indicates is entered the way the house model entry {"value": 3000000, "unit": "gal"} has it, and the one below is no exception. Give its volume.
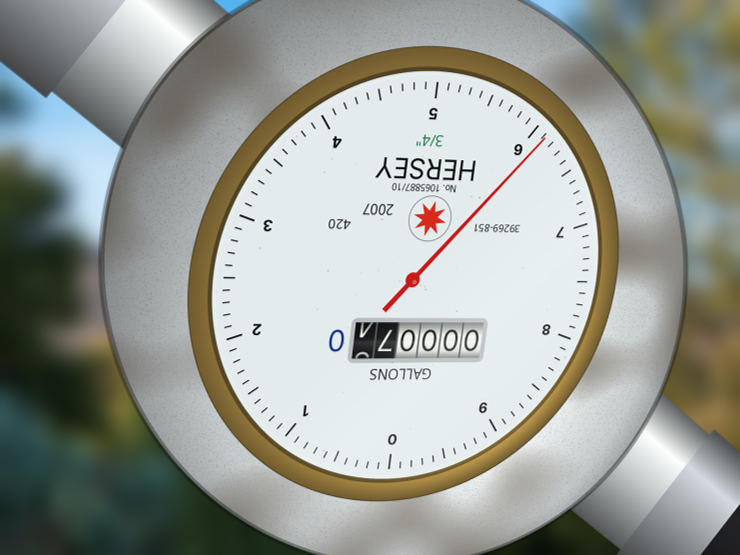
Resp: {"value": 736.1, "unit": "gal"}
